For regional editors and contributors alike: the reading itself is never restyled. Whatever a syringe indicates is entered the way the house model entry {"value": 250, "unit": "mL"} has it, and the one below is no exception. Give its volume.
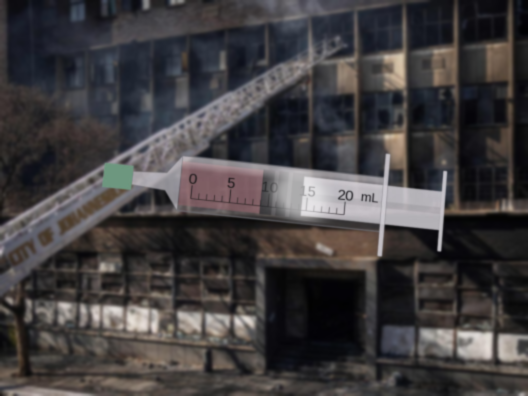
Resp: {"value": 9, "unit": "mL"}
